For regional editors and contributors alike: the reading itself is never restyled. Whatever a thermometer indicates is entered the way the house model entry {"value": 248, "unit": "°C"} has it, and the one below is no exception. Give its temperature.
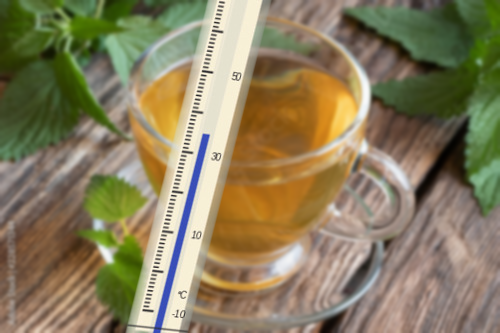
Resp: {"value": 35, "unit": "°C"}
